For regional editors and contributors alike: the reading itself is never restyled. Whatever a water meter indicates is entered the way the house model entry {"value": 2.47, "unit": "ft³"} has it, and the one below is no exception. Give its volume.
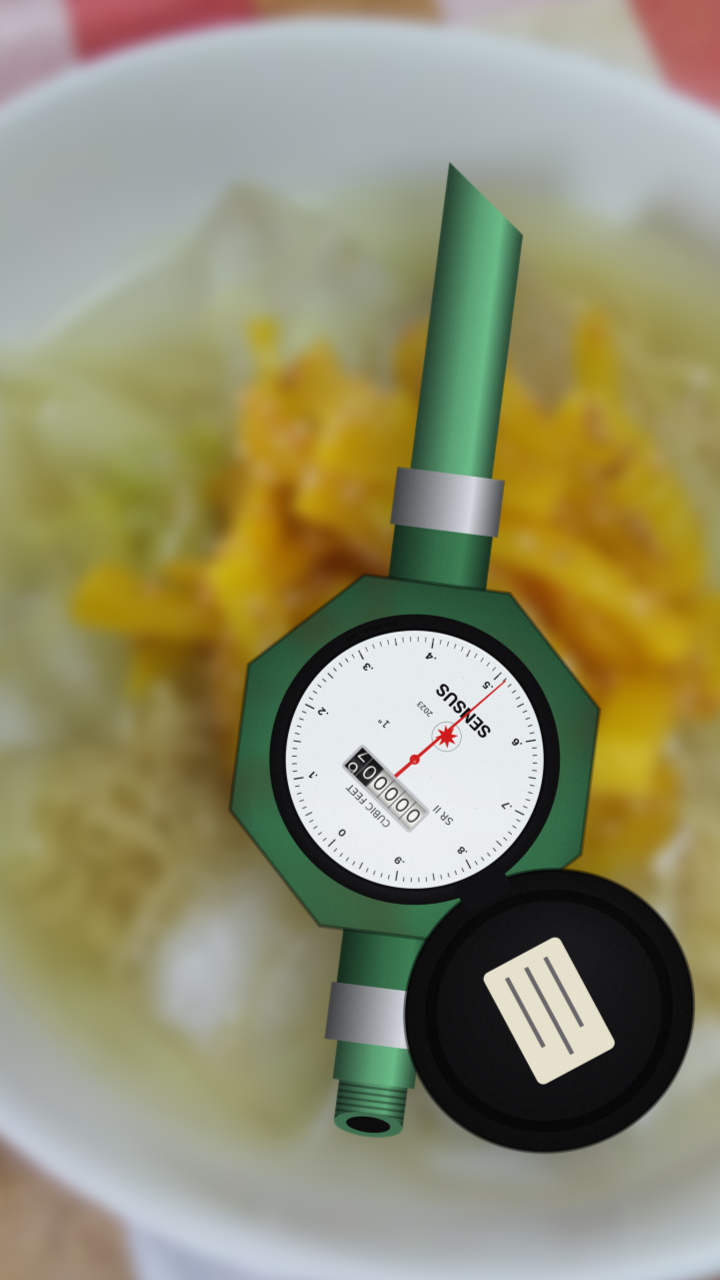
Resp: {"value": 6.51, "unit": "ft³"}
